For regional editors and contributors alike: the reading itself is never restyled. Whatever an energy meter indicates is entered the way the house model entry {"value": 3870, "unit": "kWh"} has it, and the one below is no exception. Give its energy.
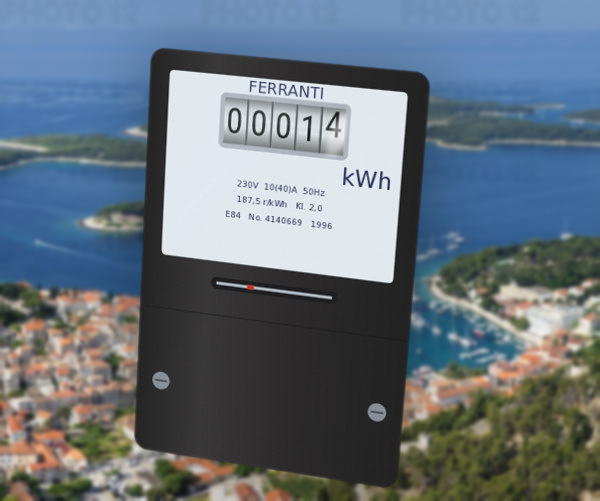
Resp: {"value": 14, "unit": "kWh"}
